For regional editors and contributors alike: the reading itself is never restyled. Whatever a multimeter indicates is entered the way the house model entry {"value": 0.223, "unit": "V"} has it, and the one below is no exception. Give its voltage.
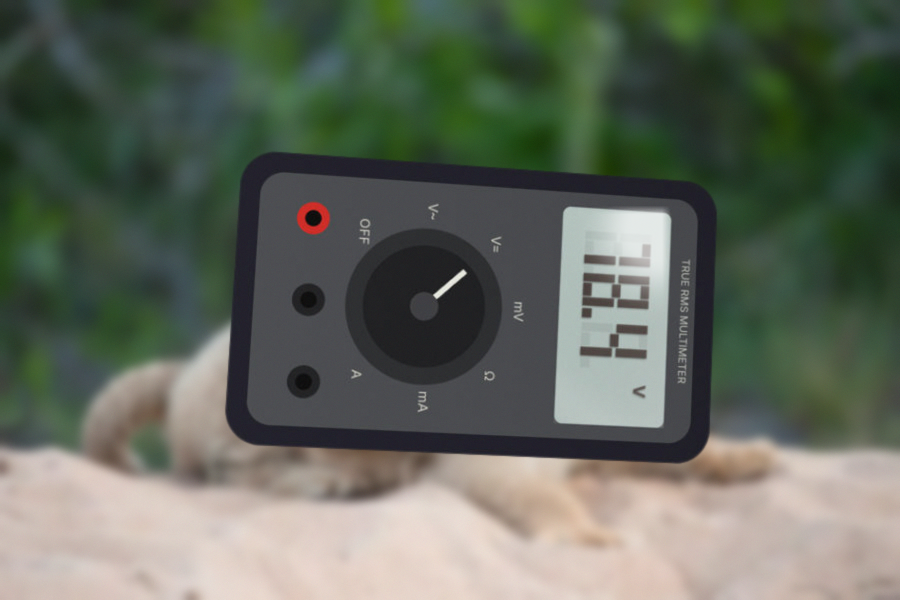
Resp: {"value": 78.4, "unit": "V"}
